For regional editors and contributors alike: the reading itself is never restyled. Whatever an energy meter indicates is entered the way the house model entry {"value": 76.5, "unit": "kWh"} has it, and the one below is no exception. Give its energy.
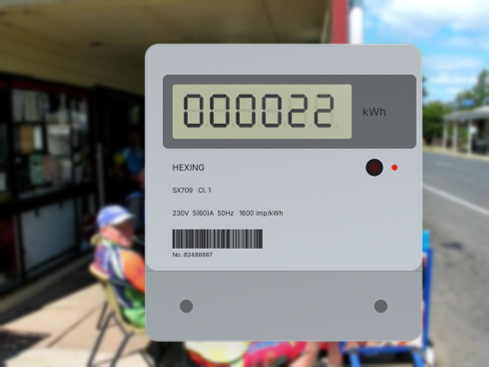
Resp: {"value": 22, "unit": "kWh"}
